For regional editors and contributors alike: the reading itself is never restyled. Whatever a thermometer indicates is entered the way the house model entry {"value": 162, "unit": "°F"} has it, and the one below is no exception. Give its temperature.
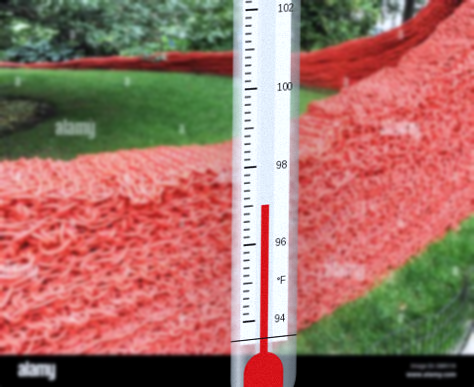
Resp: {"value": 97, "unit": "°F"}
